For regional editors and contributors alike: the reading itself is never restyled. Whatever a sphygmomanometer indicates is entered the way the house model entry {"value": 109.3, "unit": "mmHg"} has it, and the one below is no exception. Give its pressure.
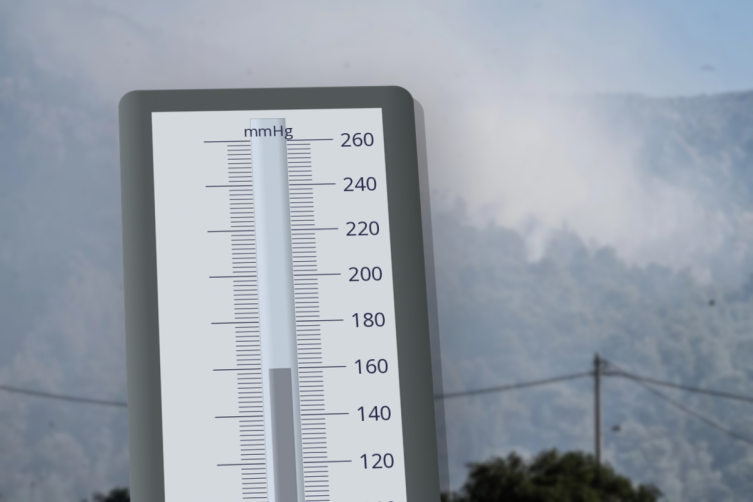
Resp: {"value": 160, "unit": "mmHg"}
